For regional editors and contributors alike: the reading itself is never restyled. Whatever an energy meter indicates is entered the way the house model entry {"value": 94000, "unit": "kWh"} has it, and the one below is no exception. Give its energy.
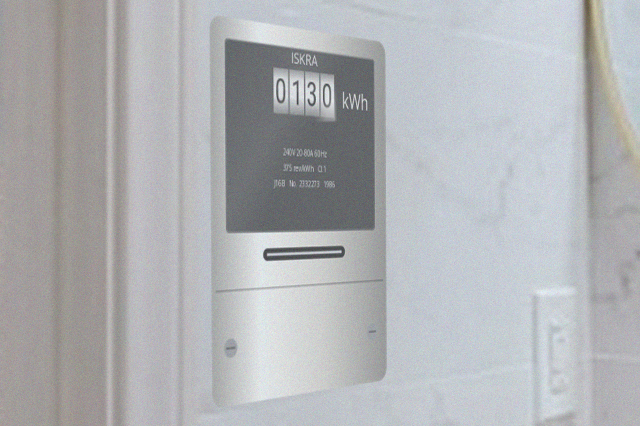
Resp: {"value": 130, "unit": "kWh"}
